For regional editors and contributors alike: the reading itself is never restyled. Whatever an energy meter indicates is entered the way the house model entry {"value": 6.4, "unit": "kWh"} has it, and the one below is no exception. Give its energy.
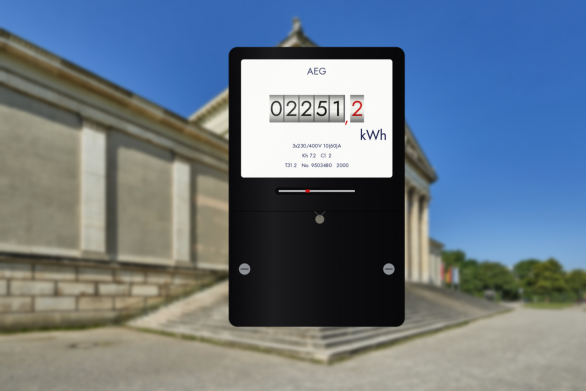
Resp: {"value": 2251.2, "unit": "kWh"}
